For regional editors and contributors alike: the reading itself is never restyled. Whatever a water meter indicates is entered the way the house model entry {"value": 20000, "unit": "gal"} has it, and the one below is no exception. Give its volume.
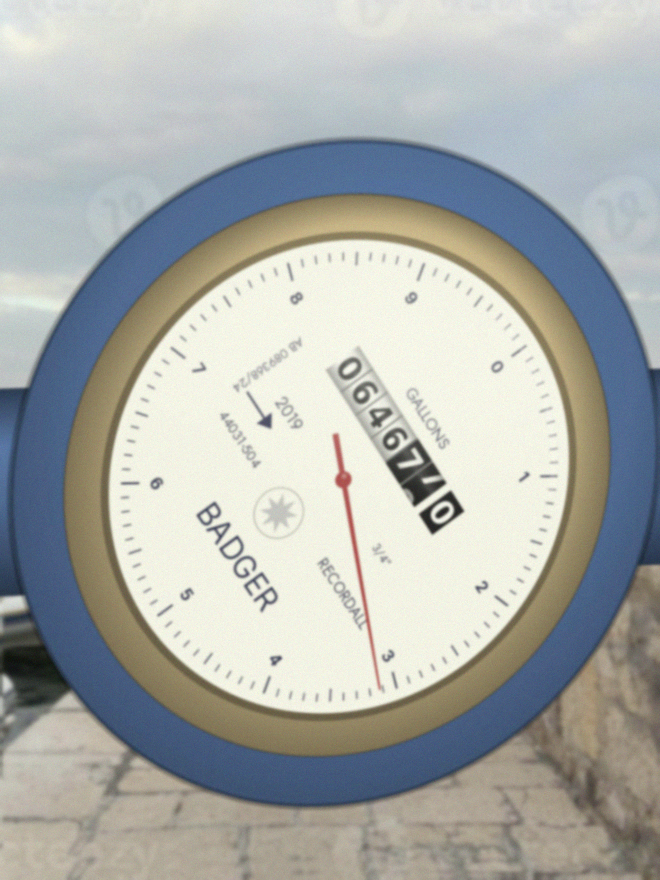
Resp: {"value": 646773.1, "unit": "gal"}
